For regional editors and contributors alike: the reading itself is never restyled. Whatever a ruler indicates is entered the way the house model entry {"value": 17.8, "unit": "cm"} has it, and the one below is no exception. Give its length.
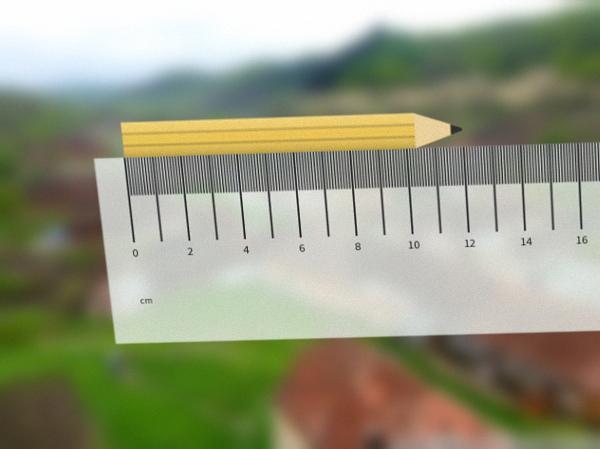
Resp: {"value": 12, "unit": "cm"}
